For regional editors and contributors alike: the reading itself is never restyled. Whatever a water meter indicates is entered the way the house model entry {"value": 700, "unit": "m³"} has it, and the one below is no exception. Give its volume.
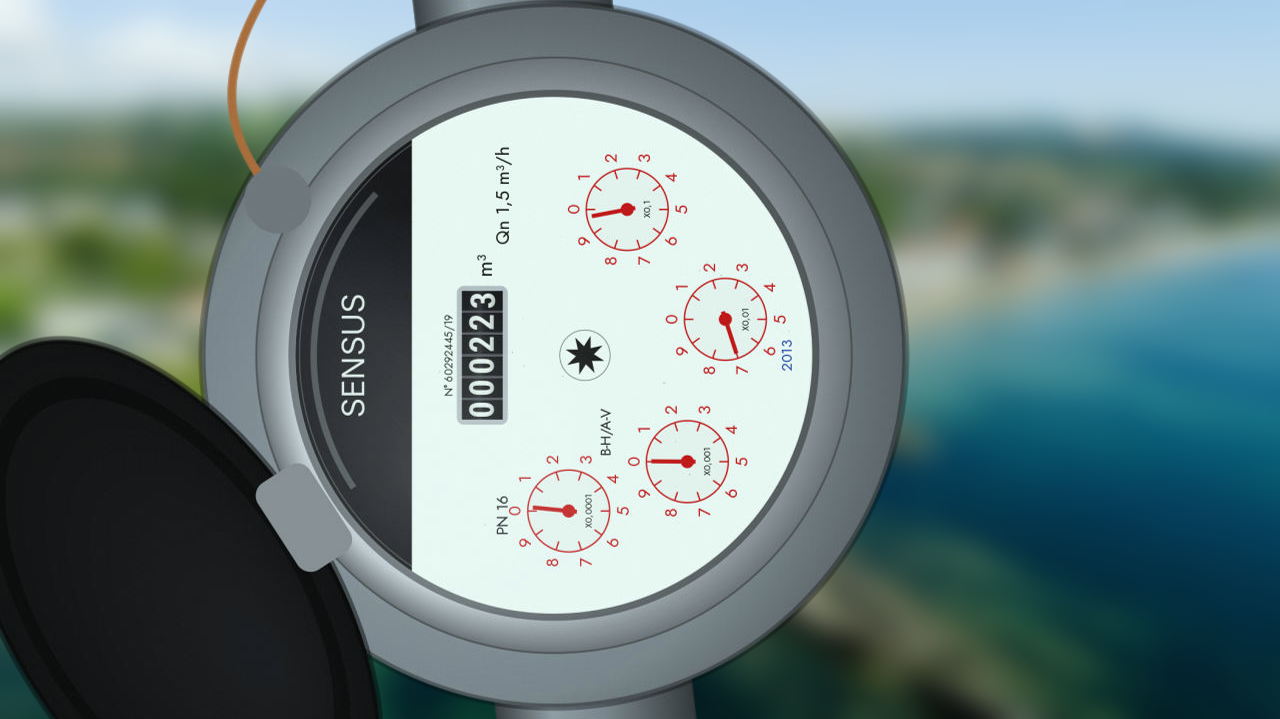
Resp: {"value": 222.9700, "unit": "m³"}
